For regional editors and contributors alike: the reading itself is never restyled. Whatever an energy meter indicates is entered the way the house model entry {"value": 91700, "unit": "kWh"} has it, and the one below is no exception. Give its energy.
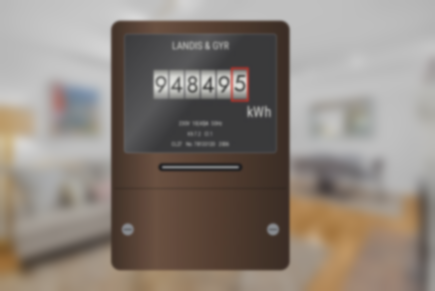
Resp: {"value": 94849.5, "unit": "kWh"}
